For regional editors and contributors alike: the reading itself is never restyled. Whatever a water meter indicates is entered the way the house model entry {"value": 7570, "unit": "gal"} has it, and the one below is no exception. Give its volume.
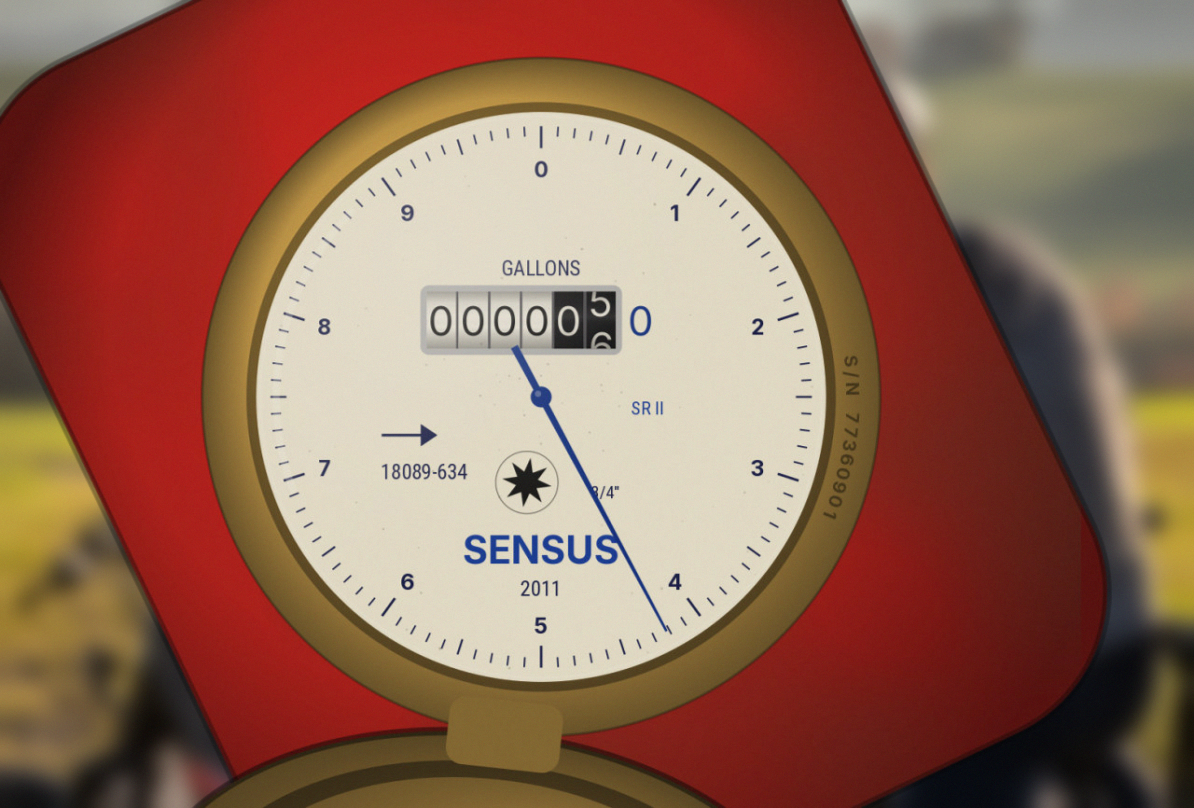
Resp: {"value": 54.2, "unit": "gal"}
